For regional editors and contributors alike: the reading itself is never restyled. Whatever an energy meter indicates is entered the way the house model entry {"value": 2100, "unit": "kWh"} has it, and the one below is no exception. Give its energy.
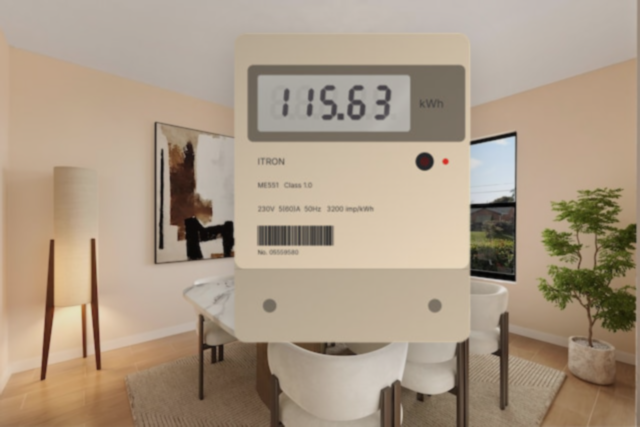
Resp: {"value": 115.63, "unit": "kWh"}
